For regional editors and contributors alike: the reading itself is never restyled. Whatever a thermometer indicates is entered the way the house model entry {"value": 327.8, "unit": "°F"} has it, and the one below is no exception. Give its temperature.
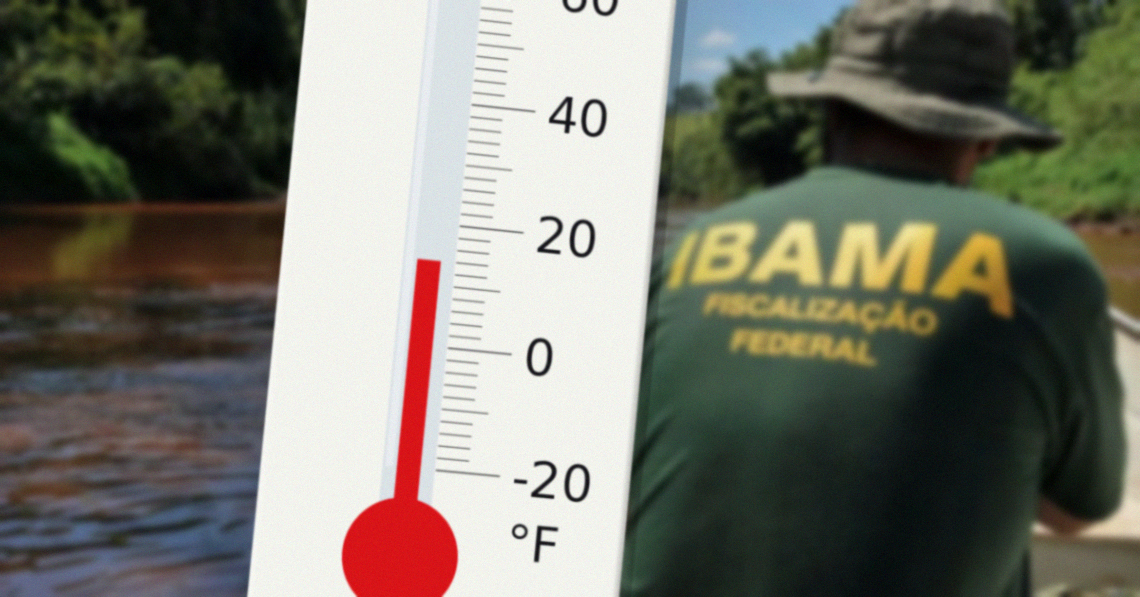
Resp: {"value": 14, "unit": "°F"}
